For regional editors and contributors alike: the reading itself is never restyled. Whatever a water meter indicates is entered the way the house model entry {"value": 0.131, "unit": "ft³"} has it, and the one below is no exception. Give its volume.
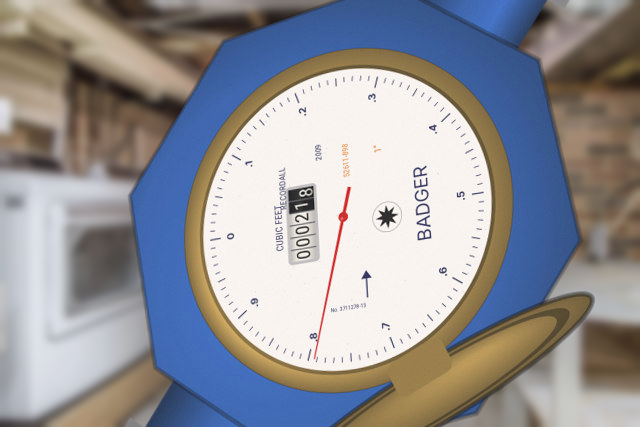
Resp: {"value": 217.79, "unit": "ft³"}
